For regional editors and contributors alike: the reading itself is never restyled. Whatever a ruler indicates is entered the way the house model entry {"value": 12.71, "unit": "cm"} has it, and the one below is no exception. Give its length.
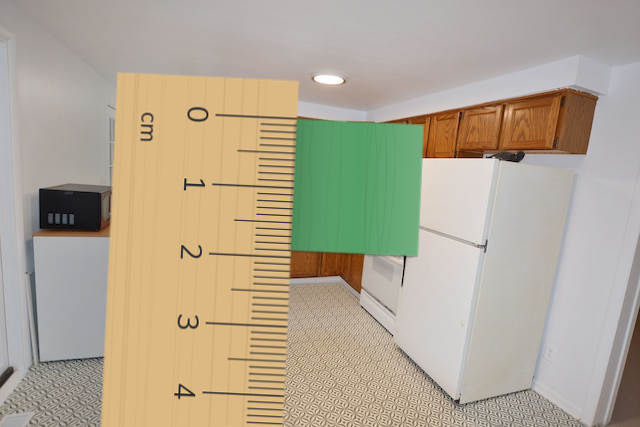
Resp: {"value": 1.9, "unit": "cm"}
